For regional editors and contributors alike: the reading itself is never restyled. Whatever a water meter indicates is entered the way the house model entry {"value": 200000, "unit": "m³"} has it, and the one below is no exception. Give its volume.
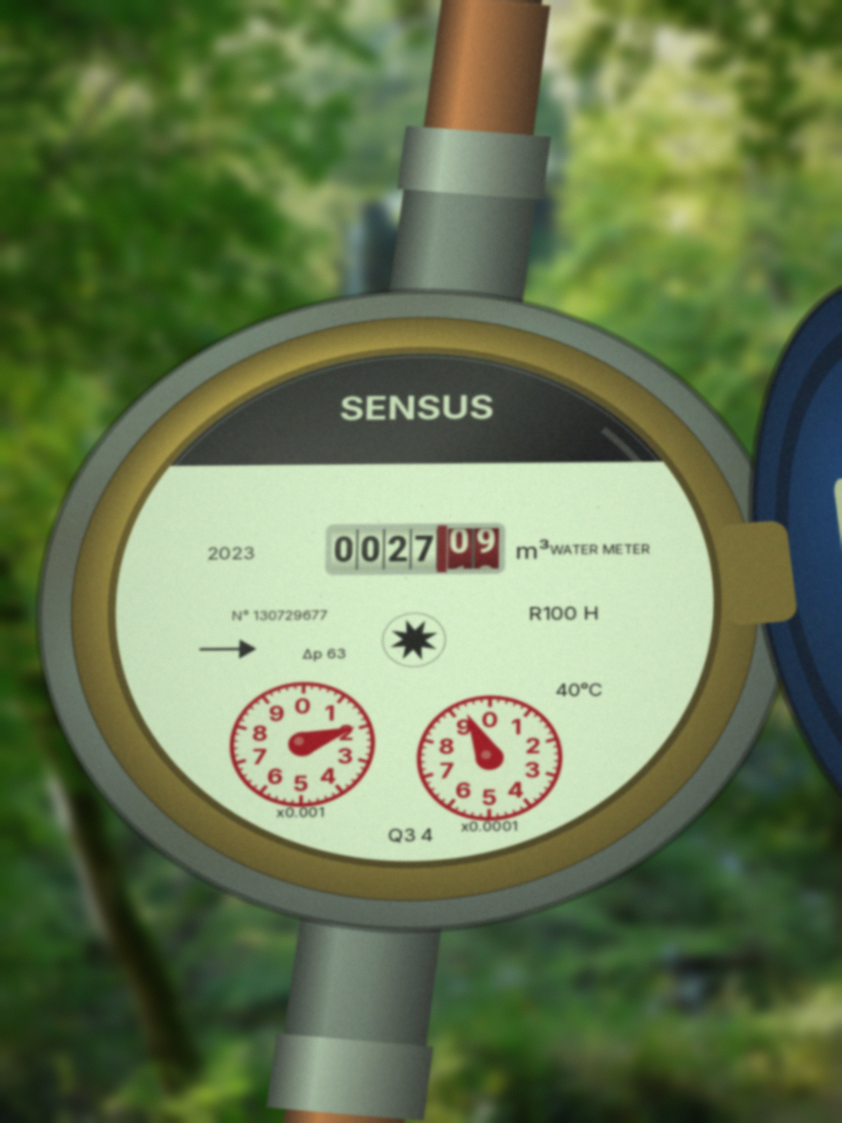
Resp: {"value": 27.0919, "unit": "m³"}
